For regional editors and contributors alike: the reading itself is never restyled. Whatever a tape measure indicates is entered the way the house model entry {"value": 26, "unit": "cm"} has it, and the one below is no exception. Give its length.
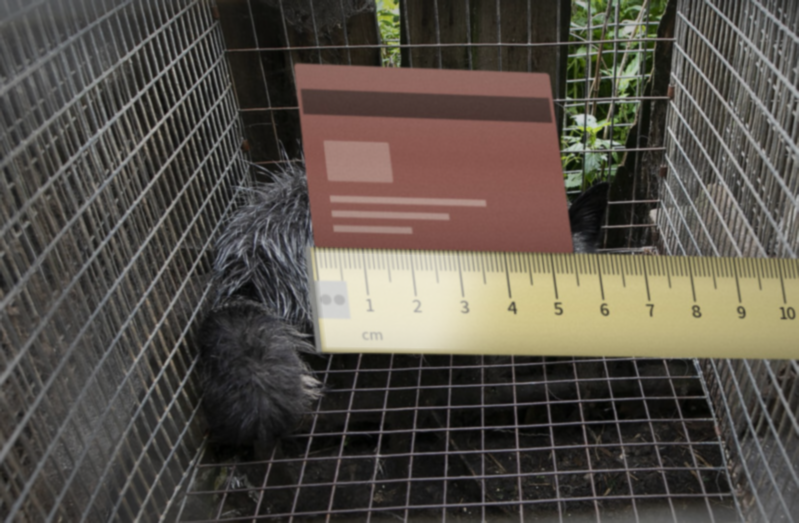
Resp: {"value": 5.5, "unit": "cm"}
